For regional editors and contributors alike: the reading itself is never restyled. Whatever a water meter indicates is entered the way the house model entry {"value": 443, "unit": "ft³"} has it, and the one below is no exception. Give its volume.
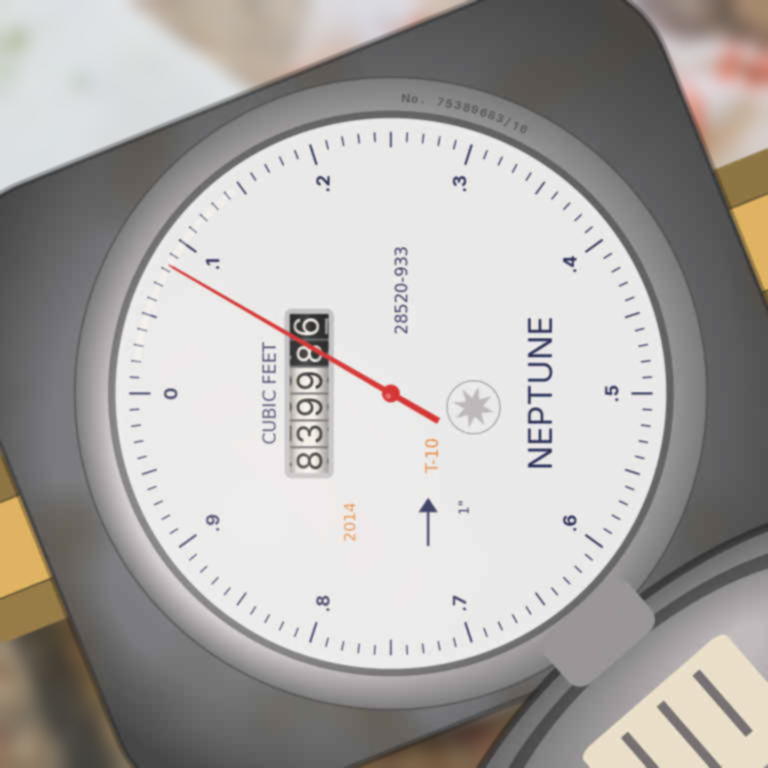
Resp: {"value": 839986.08, "unit": "ft³"}
